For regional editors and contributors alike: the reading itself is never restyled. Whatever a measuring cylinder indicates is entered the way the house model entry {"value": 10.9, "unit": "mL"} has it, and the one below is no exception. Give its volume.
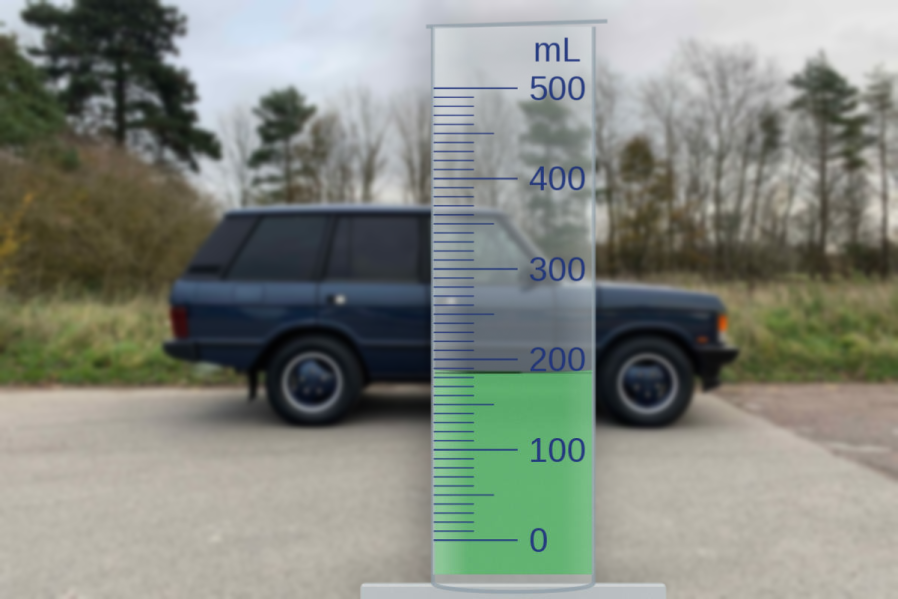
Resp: {"value": 185, "unit": "mL"}
